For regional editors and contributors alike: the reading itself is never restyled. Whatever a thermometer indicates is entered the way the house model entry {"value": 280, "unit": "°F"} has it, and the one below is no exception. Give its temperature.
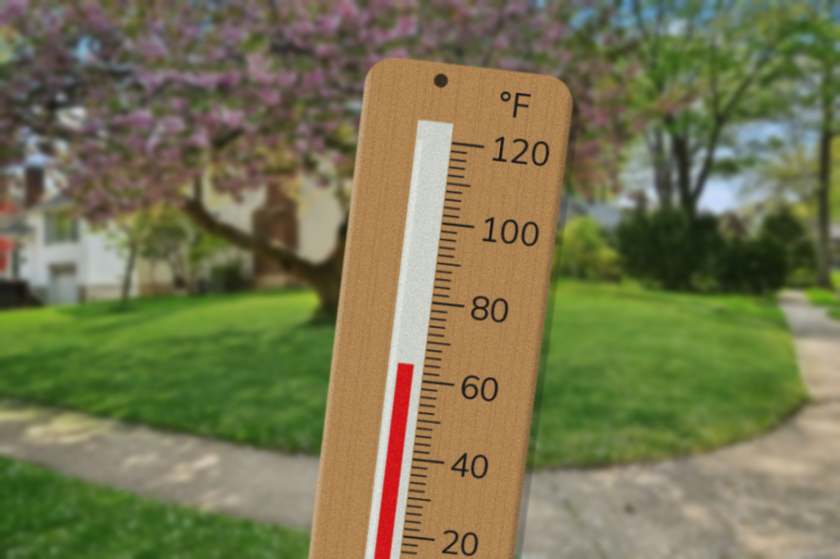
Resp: {"value": 64, "unit": "°F"}
